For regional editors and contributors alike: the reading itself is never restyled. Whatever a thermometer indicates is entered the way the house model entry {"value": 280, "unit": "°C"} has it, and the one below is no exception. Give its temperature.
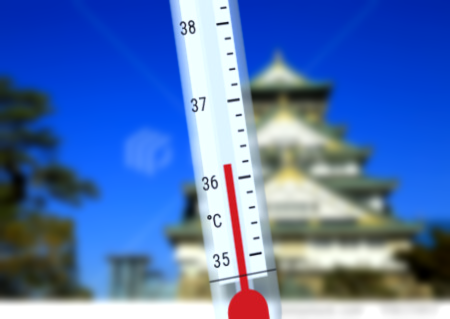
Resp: {"value": 36.2, "unit": "°C"}
